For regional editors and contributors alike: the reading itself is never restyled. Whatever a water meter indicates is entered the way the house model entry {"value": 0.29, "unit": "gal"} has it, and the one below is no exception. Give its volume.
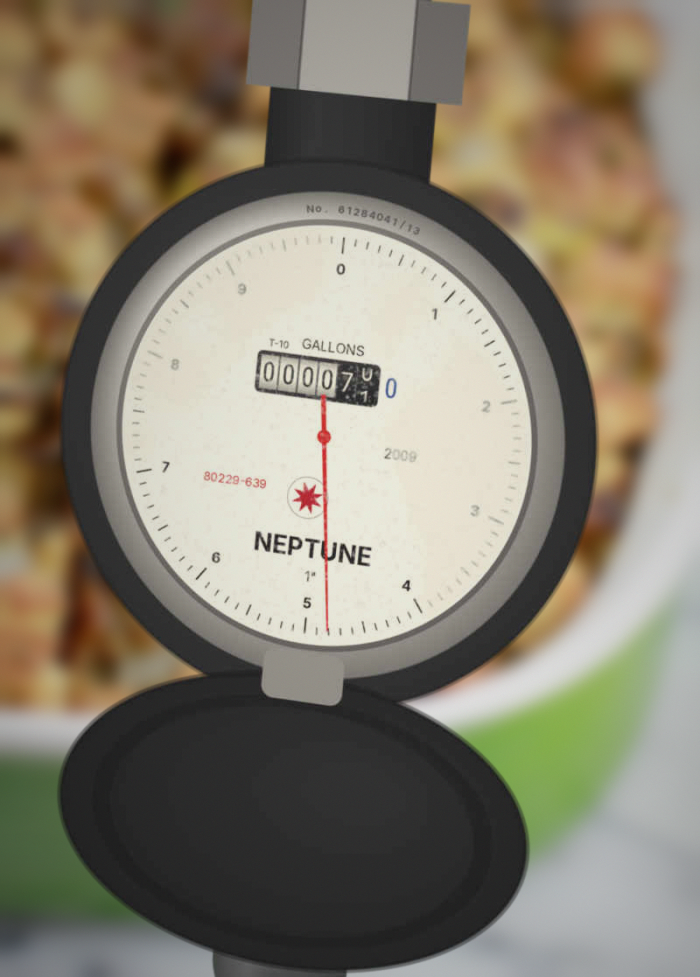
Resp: {"value": 704.8, "unit": "gal"}
